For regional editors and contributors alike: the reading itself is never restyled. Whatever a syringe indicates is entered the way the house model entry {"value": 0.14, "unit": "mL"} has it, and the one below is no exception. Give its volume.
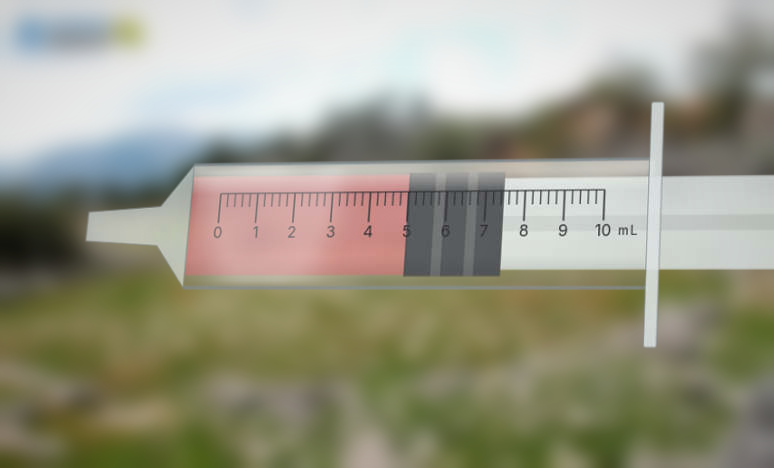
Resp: {"value": 5, "unit": "mL"}
